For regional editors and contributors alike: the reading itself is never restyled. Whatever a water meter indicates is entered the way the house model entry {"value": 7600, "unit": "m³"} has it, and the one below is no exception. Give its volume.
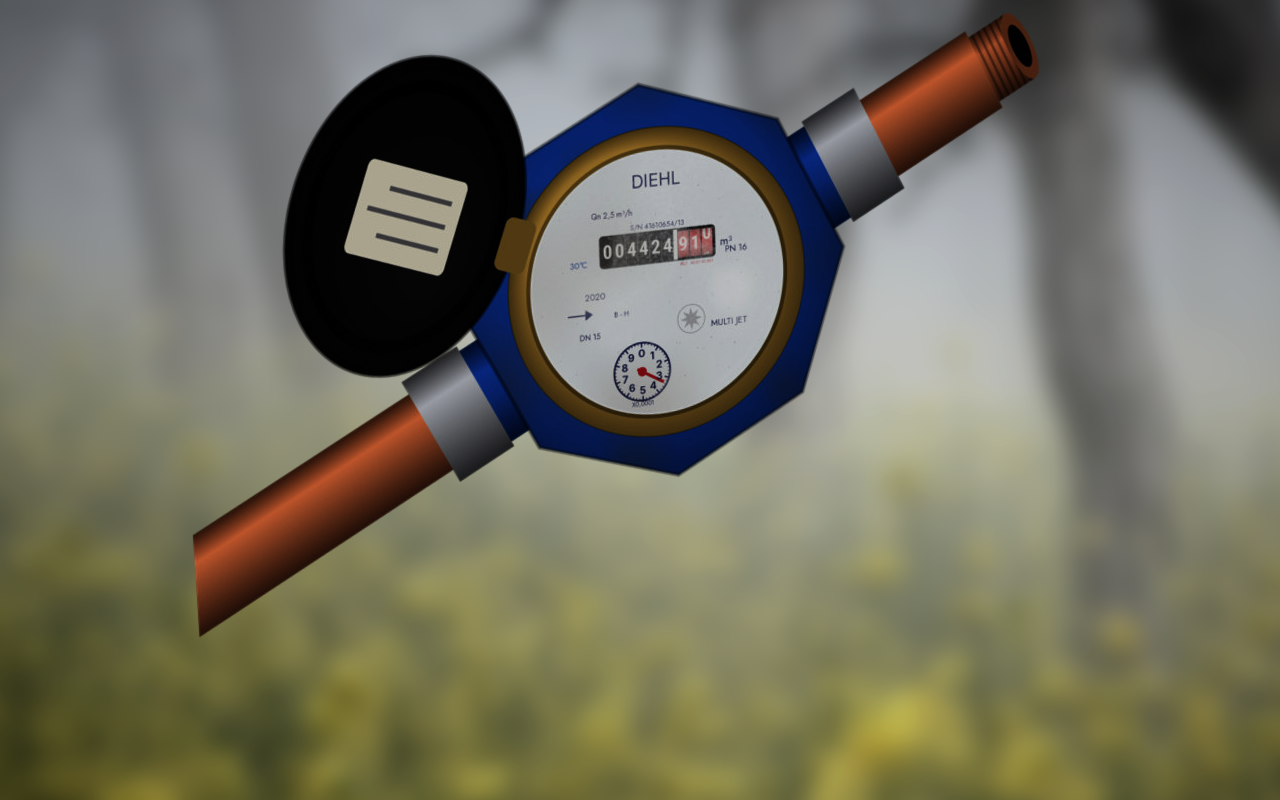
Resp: {"value": 4424.9103, "unit": "m³"}
